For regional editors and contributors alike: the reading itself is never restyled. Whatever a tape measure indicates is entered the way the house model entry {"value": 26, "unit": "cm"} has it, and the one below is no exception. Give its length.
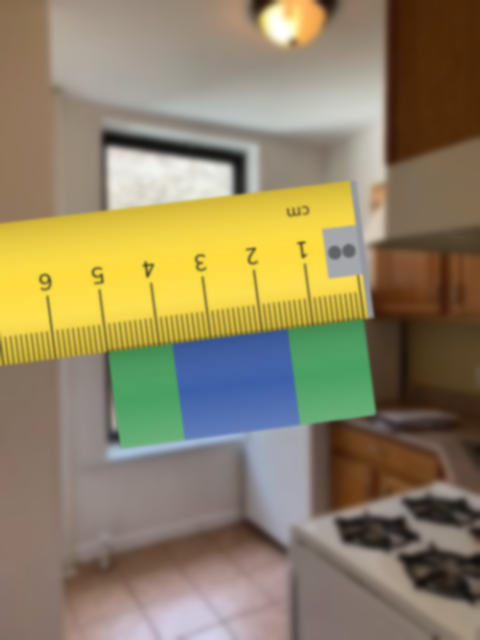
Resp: {"value": 5, "unit": "cm"}
